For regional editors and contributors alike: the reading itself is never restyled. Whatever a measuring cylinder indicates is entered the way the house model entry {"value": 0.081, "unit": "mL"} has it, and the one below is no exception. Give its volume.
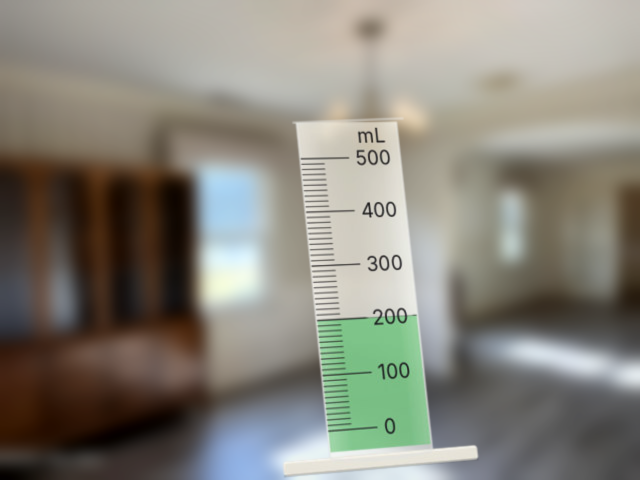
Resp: {"value": 200, "unit": "mL"}
